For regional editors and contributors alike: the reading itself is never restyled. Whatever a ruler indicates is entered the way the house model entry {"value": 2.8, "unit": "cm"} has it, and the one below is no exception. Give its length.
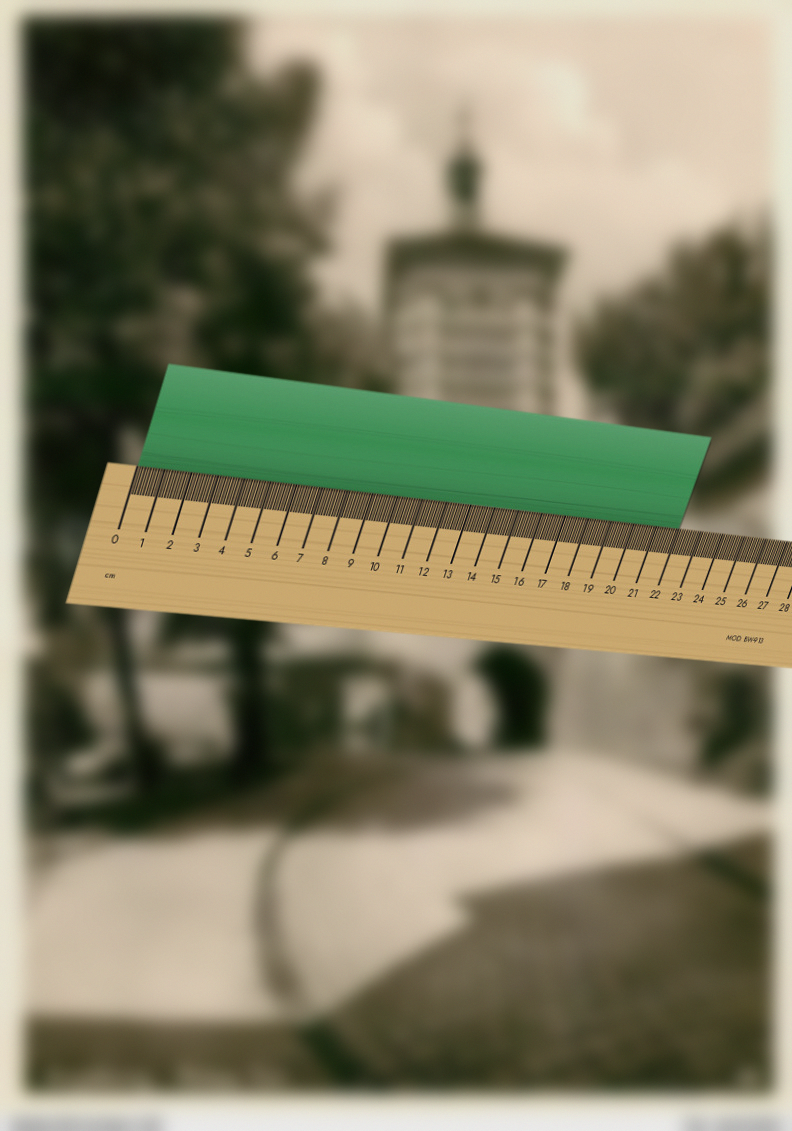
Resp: {"value": 22, "unit": "cm"}
